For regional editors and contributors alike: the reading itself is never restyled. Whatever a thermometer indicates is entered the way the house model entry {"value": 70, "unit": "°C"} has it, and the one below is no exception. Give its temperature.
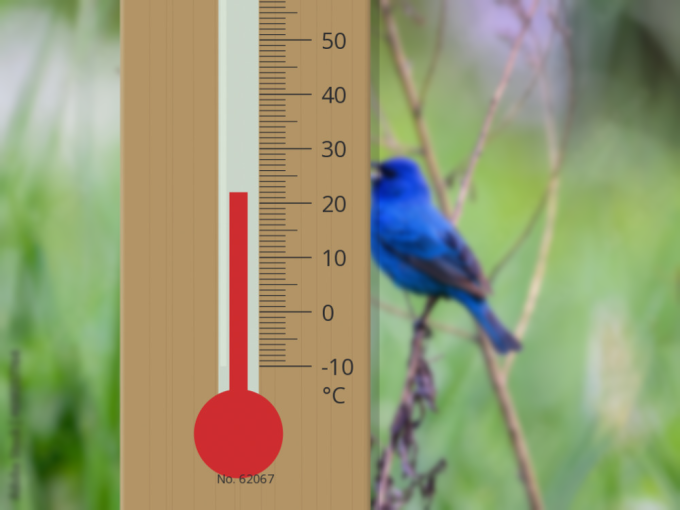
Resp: {"value": 22, "unit": "°C"}
